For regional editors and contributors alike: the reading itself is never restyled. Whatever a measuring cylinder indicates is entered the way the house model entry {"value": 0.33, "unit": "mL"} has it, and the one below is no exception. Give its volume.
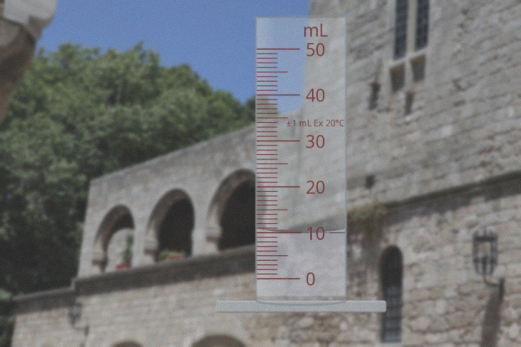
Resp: {"value": 10, "unit": "mL"}
